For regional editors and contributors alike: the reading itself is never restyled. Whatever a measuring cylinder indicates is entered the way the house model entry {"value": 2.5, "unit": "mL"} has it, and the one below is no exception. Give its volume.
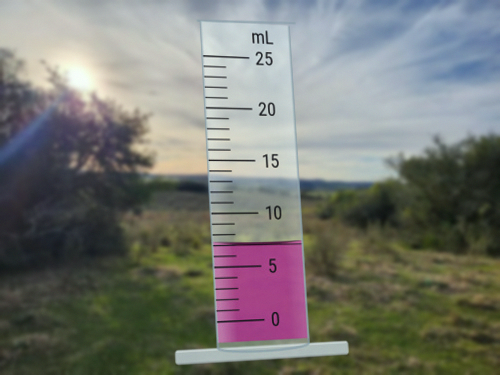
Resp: {"value": 7, "unit": "mL"}
